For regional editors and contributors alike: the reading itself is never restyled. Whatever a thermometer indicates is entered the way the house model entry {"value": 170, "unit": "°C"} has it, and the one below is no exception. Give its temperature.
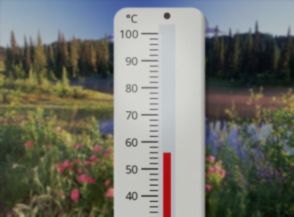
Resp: {"value": 56, "unit": "°C"}
